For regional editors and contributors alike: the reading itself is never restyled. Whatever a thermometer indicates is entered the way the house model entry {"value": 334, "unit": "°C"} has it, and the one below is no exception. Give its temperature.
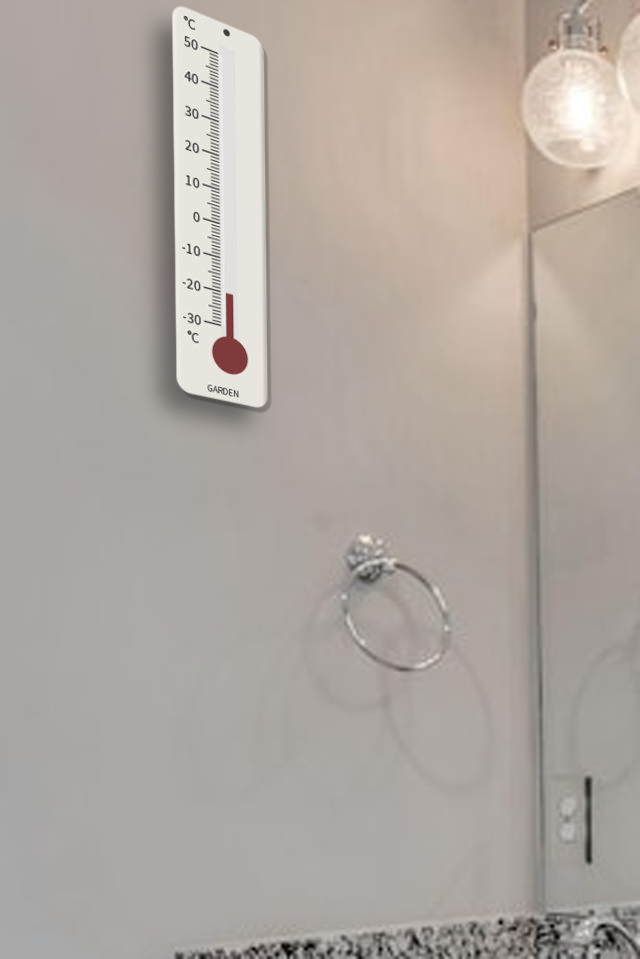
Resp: {"value": -20, "unit": "°C"}
